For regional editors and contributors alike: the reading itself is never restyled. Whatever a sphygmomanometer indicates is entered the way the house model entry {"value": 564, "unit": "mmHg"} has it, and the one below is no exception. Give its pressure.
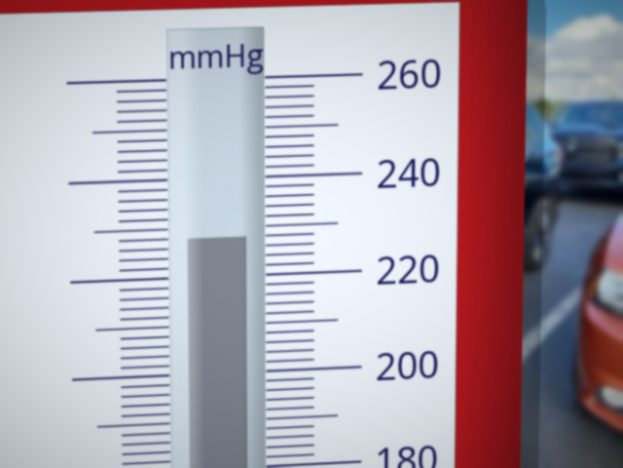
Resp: {"value": 228, "unit": "mmHg"}
